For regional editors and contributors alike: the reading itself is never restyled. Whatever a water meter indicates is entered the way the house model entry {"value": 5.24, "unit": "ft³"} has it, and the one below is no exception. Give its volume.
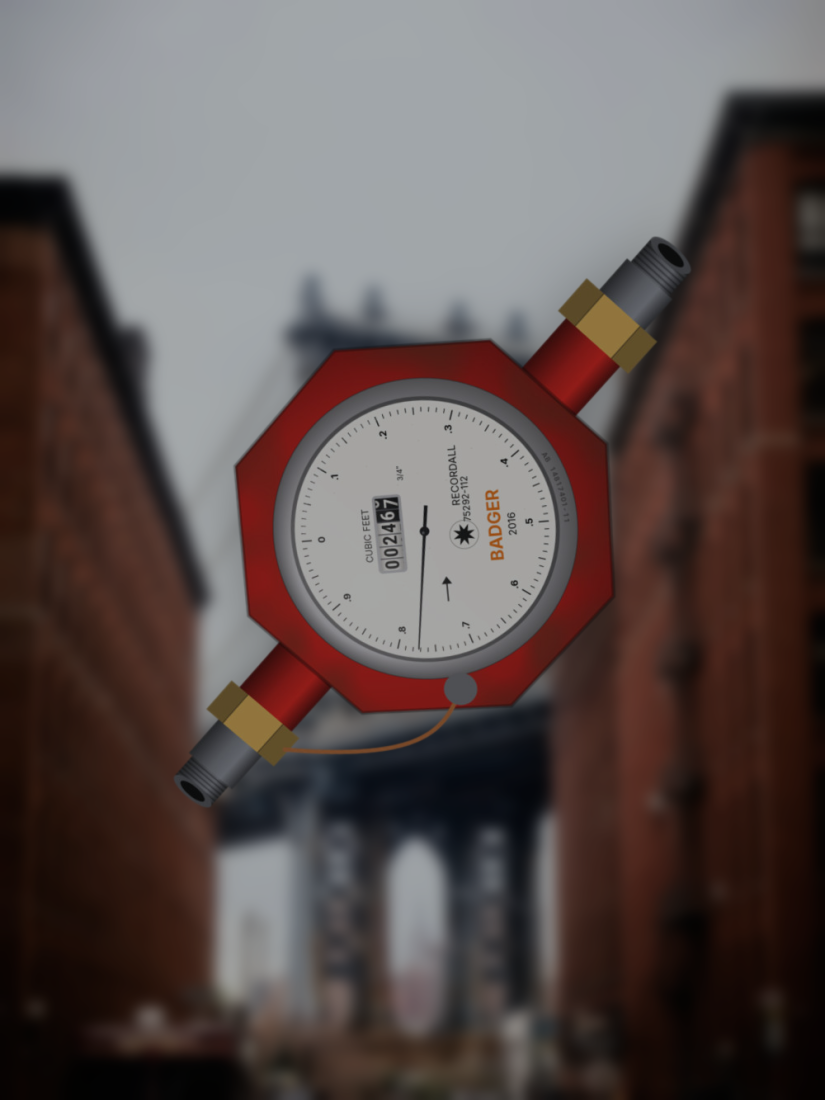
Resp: {"value": 2466.77, "unit": "ft³"}
